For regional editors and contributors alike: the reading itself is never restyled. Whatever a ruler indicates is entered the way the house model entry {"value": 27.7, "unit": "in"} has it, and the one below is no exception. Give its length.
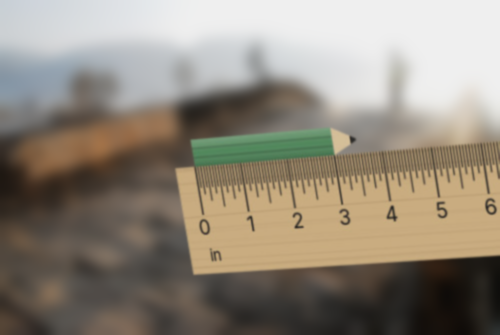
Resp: {"value": 3.5, "unit": "in"}
